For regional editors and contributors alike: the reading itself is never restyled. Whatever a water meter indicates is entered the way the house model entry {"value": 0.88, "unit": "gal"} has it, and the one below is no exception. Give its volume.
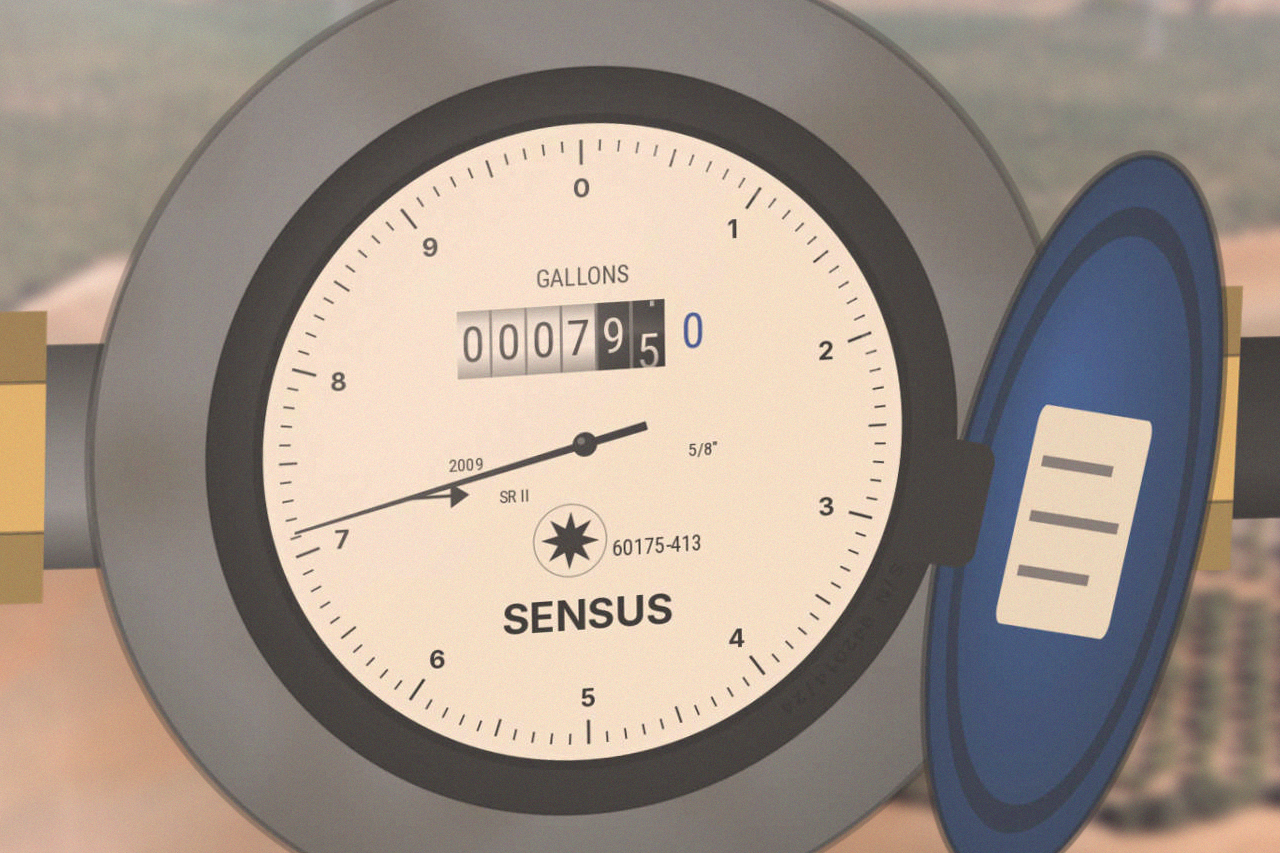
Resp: {"value": 7947.1, "unit": "gal"}
